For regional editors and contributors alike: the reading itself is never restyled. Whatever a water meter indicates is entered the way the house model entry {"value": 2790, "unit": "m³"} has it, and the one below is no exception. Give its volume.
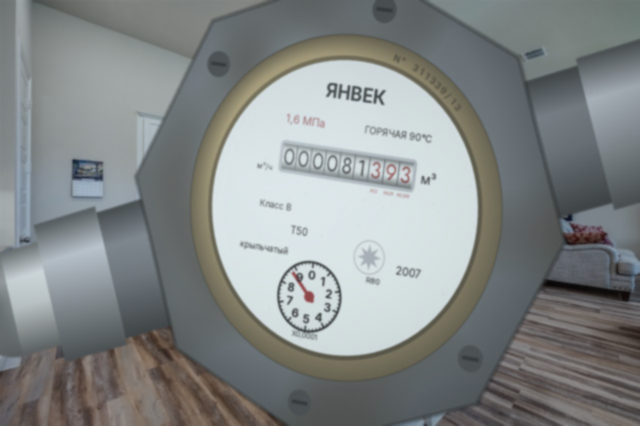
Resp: {"value": 81.3938, "unit": "m³"}
